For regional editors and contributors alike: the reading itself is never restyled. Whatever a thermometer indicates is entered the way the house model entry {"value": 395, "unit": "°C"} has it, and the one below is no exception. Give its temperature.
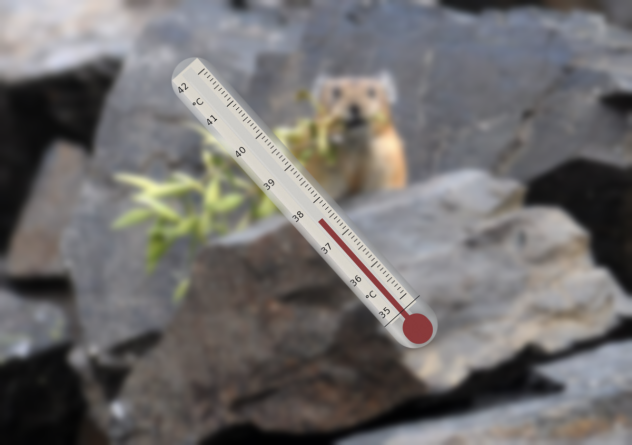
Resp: {"value": 37.6, "unit": "°C"}
